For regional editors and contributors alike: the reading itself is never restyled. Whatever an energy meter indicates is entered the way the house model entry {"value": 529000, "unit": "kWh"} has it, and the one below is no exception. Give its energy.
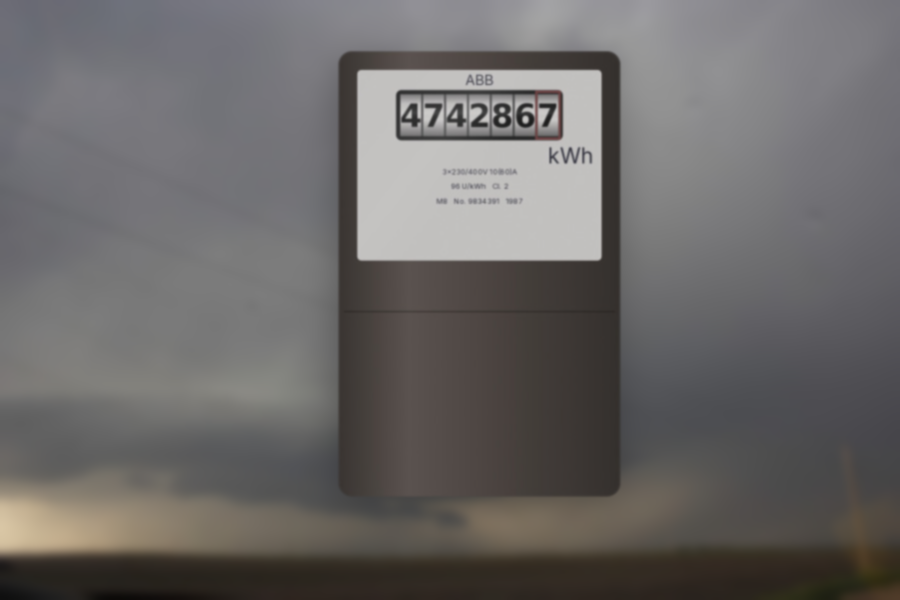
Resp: {"value": 474286.7, "unit": "kWh"}
